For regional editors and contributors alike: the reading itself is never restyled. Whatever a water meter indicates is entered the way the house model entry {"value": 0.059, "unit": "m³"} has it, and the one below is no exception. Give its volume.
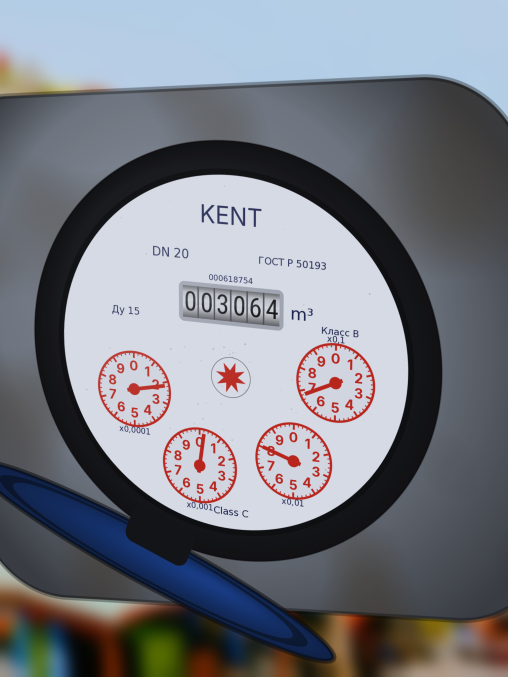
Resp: {"value": 3064.6802, "unit": "m³"}
